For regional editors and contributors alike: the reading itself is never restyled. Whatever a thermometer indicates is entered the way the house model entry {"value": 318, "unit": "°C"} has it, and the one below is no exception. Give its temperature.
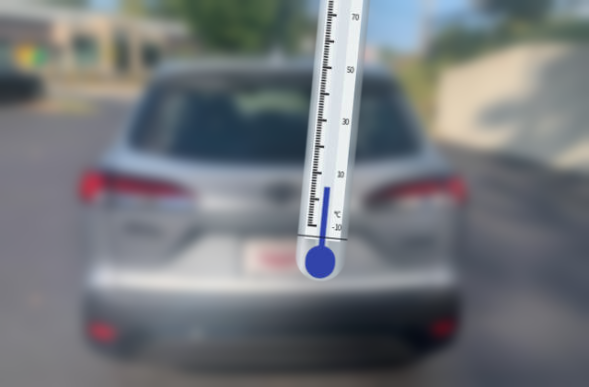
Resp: {"value": 5, "unit": "°C"}
